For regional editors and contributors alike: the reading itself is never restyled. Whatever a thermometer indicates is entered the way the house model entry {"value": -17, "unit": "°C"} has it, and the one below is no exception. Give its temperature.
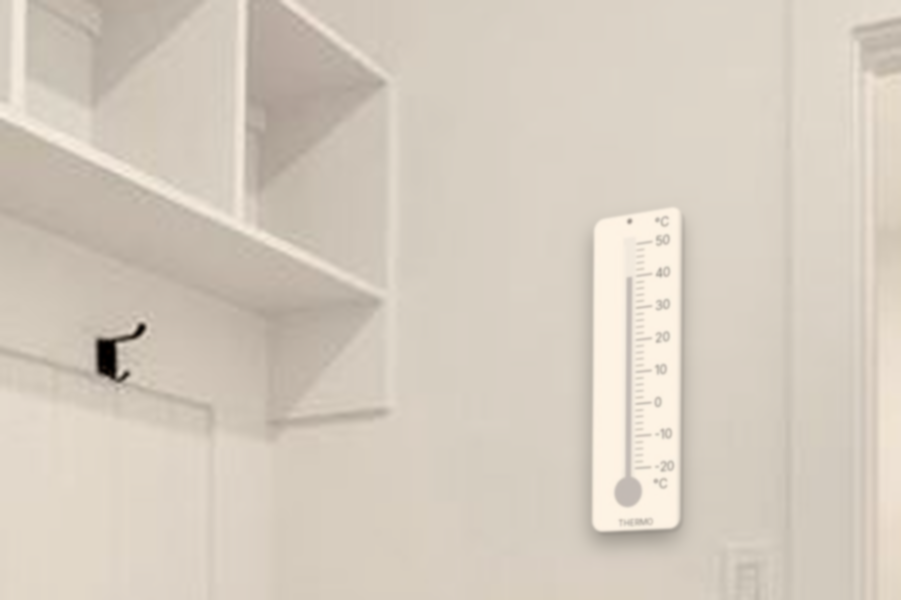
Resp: {"value": 40, "unit": "°C"}
